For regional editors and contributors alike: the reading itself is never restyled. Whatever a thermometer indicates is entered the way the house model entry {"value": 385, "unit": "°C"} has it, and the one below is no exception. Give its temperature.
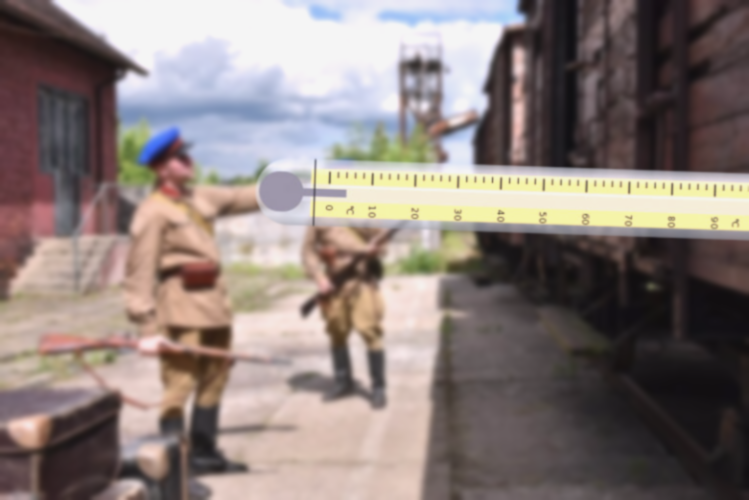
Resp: {"value": 4, "unit": "°C"}
